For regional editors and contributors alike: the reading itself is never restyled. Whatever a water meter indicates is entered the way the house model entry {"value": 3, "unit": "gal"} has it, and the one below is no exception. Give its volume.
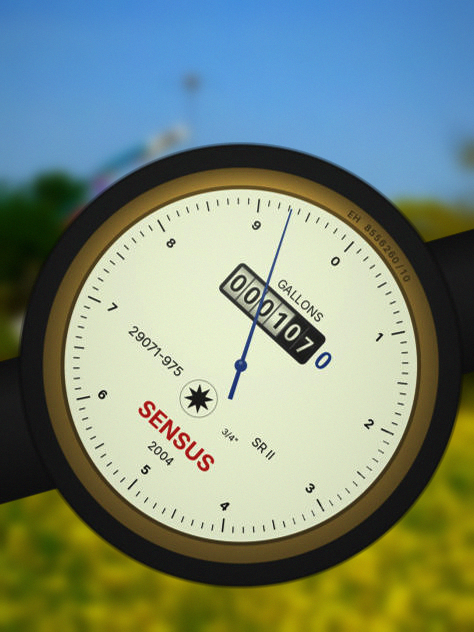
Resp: {"value": 1069.3, "unit": "gal"}
